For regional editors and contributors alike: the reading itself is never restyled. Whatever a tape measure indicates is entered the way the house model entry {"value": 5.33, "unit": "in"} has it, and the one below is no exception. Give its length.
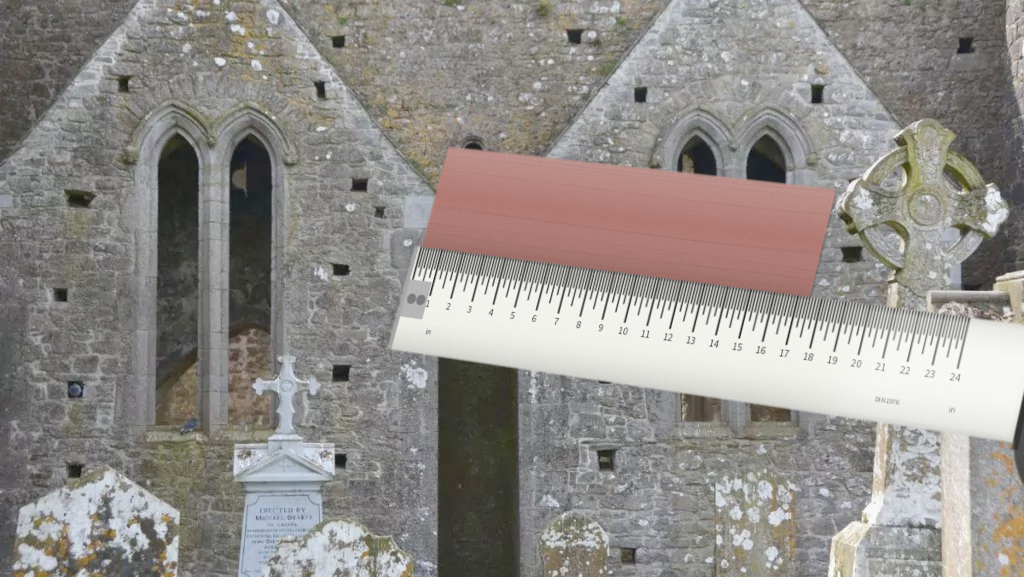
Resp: {"value": 17.5, "unit": "in"}
